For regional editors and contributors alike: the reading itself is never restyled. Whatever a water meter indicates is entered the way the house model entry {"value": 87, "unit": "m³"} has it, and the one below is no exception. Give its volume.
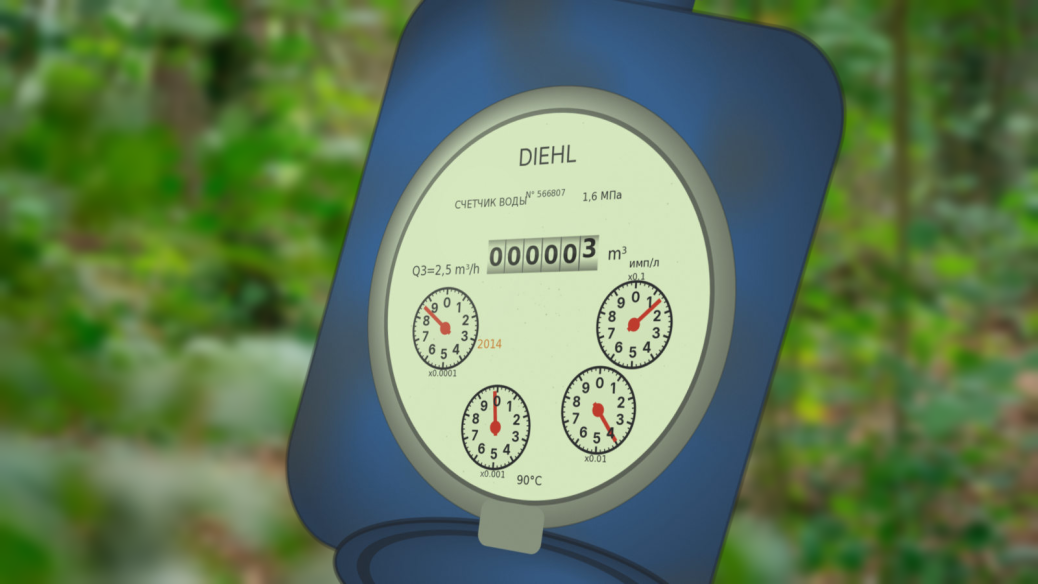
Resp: {"value": 3.1398, "unit": "m³"}
